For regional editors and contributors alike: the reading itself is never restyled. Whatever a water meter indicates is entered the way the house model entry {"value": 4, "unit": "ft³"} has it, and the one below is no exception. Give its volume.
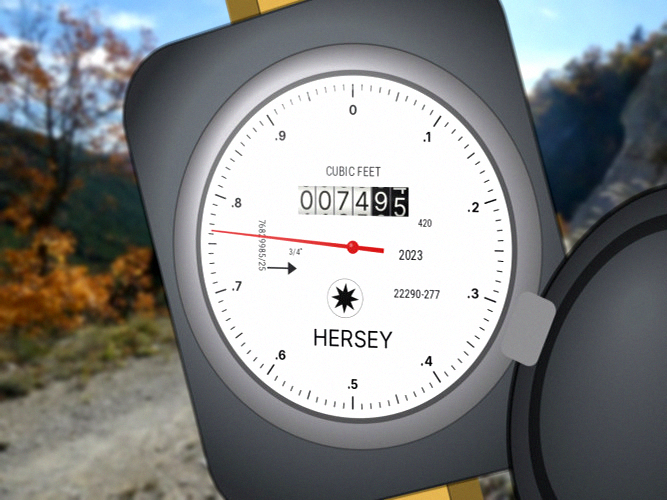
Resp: {"value": 7494.76, "unit": "ft³"}
